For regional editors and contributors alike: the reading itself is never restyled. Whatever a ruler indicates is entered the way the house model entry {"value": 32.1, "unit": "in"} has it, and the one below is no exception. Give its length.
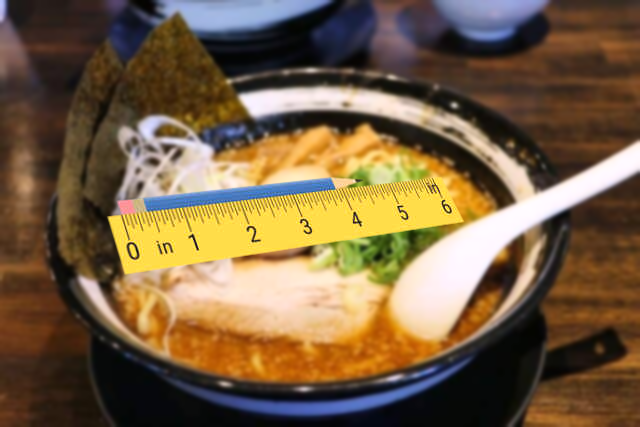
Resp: {"value": 4.5, "unit": "in"}
